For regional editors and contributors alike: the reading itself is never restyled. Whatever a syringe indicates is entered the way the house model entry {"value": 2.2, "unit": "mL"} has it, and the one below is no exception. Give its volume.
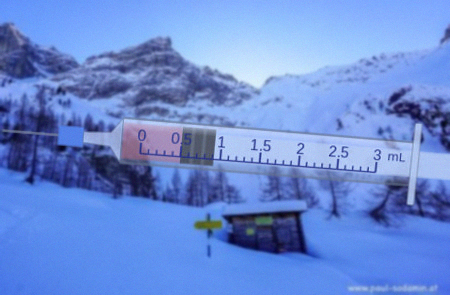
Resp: {"value": 0.5, "unit": "mL"}
